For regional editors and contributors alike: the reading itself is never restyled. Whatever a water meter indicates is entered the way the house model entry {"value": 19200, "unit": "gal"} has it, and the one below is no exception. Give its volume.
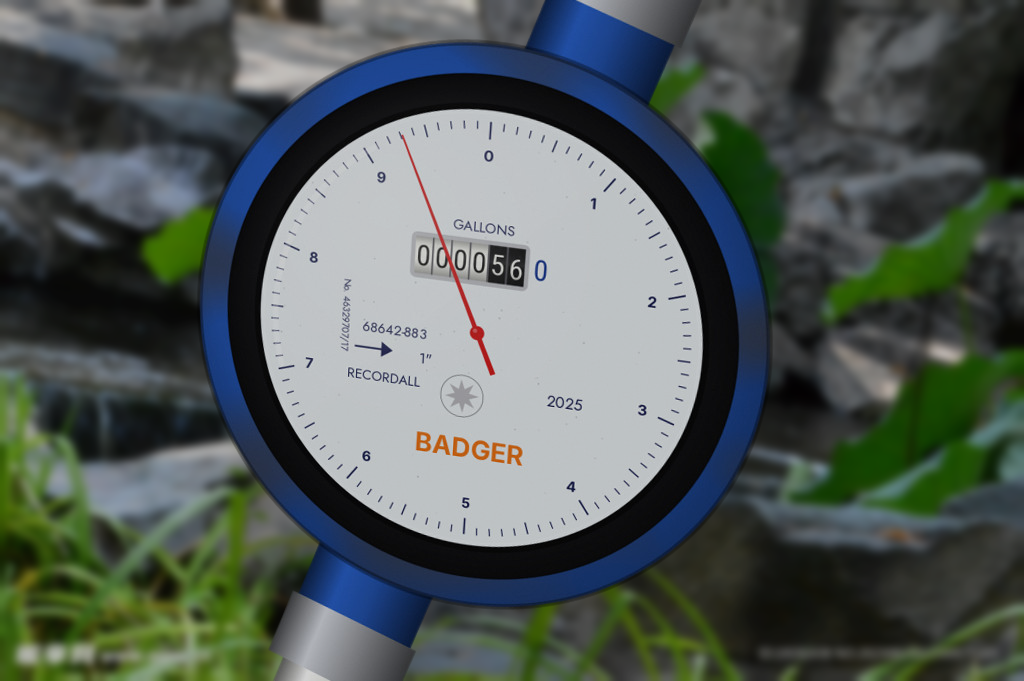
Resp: {"value": 559.3, "unit": "gal"}
